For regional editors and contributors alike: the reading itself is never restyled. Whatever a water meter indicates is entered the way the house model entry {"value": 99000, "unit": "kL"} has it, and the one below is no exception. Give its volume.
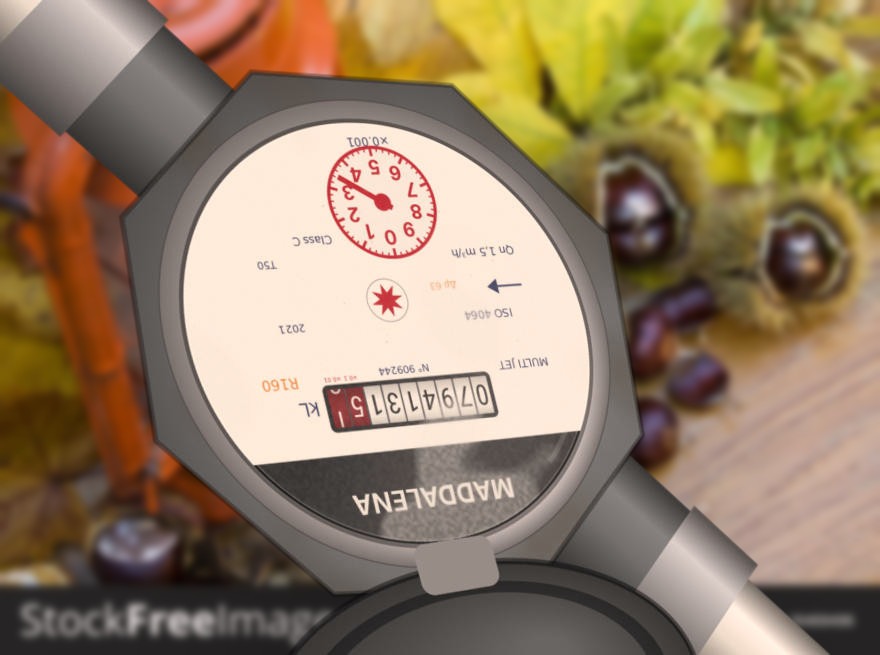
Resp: {"value": 794131.513, "unit": "kL"}
